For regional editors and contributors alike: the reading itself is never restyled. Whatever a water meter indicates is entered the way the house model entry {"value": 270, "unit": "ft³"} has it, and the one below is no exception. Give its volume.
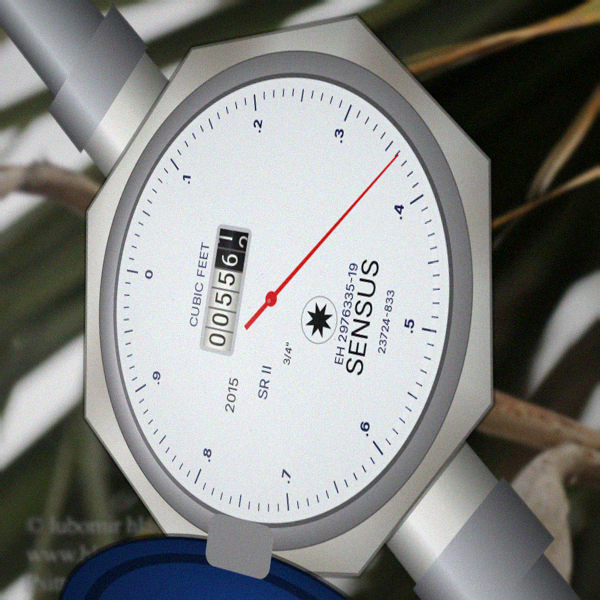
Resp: {"value": 5561.36, "unit": "ft³"}
